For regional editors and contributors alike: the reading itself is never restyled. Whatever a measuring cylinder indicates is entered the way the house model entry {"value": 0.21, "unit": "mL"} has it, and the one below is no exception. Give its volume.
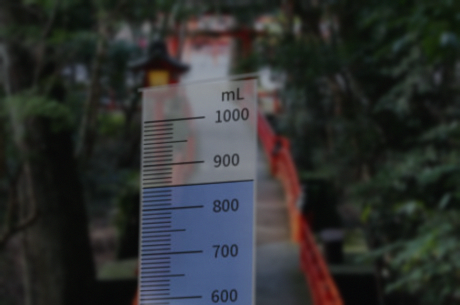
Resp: {"value": 850, "unit": "mL"}
